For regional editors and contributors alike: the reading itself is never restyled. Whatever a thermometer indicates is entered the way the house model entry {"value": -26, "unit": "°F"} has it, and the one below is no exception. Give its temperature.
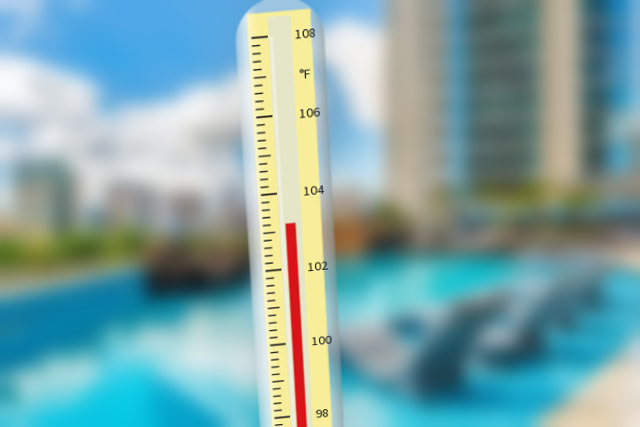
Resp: {"value": 103.2, "unit": "°F"}
